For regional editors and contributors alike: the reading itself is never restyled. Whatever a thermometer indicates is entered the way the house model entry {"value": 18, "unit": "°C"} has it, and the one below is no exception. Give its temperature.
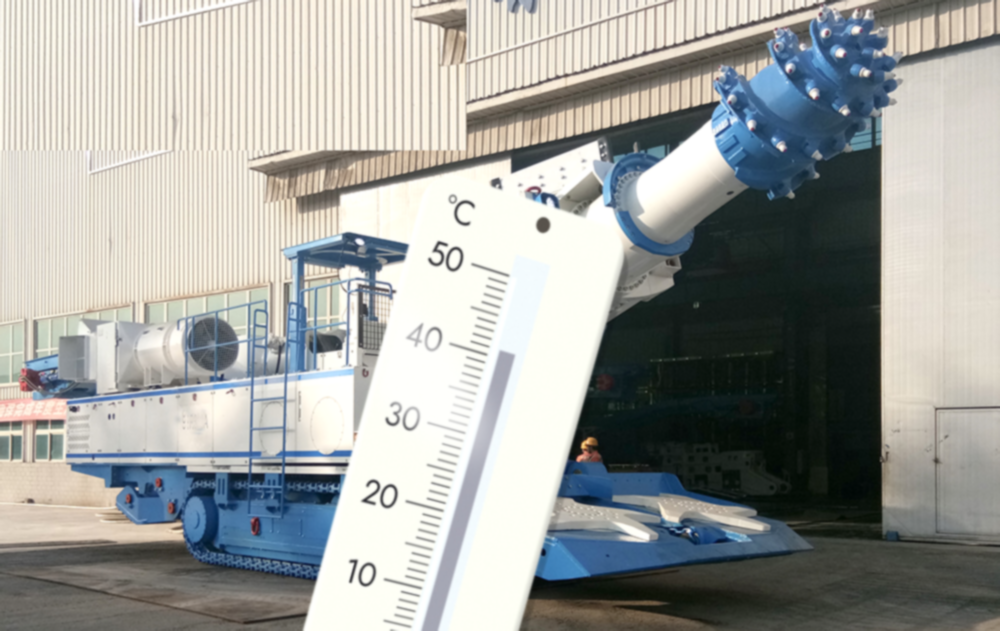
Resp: {"value": 41, "unit": "°C"}
